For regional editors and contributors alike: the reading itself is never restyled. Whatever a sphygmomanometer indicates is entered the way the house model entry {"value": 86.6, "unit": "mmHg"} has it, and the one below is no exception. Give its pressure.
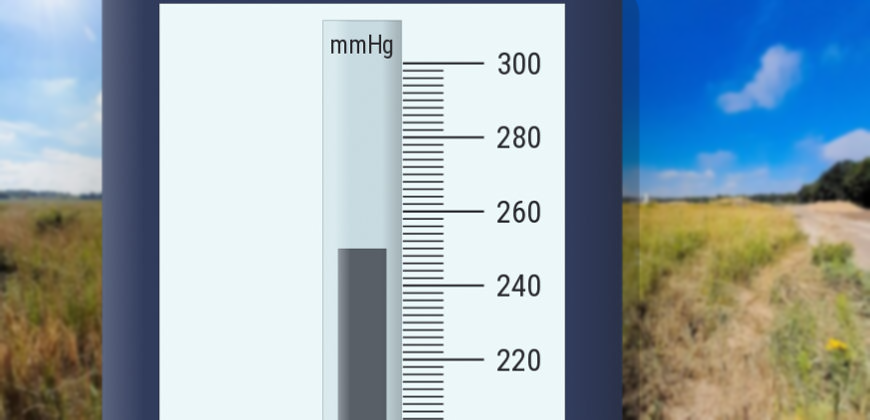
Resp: {"value": 250, "unit": "mmHg"}
